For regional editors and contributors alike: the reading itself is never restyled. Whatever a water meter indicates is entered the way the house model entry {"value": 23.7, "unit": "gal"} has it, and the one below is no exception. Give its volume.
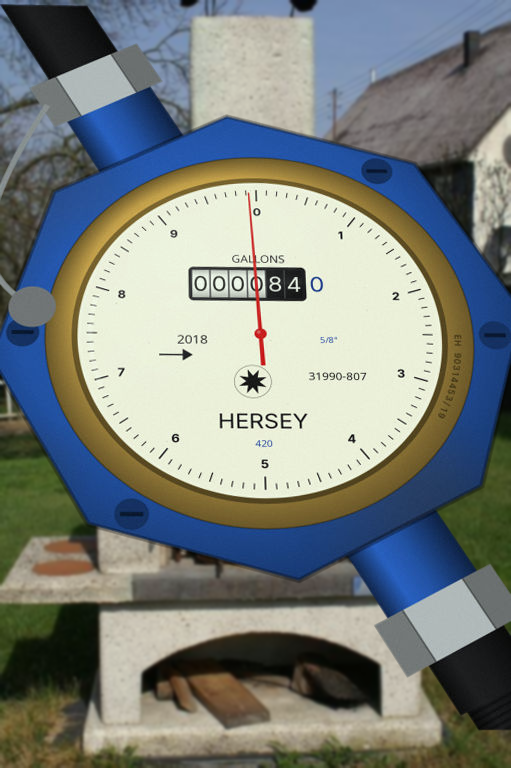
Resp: {"value": 839.9, "unit": "gal"}
